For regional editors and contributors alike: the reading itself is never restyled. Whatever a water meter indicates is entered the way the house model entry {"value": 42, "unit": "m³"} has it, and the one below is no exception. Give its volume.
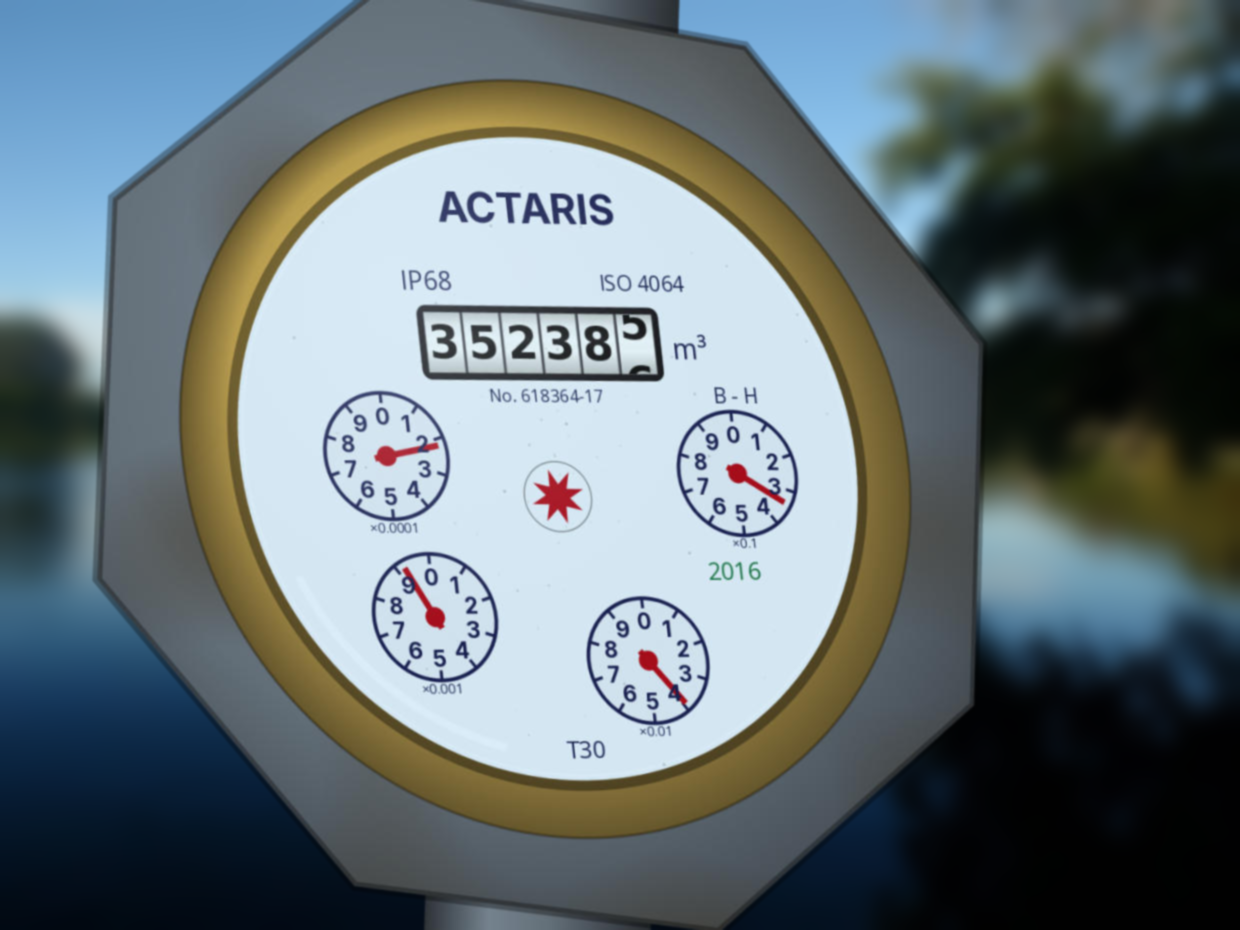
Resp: {"value": 352385.3392, "unit": "m³"}
